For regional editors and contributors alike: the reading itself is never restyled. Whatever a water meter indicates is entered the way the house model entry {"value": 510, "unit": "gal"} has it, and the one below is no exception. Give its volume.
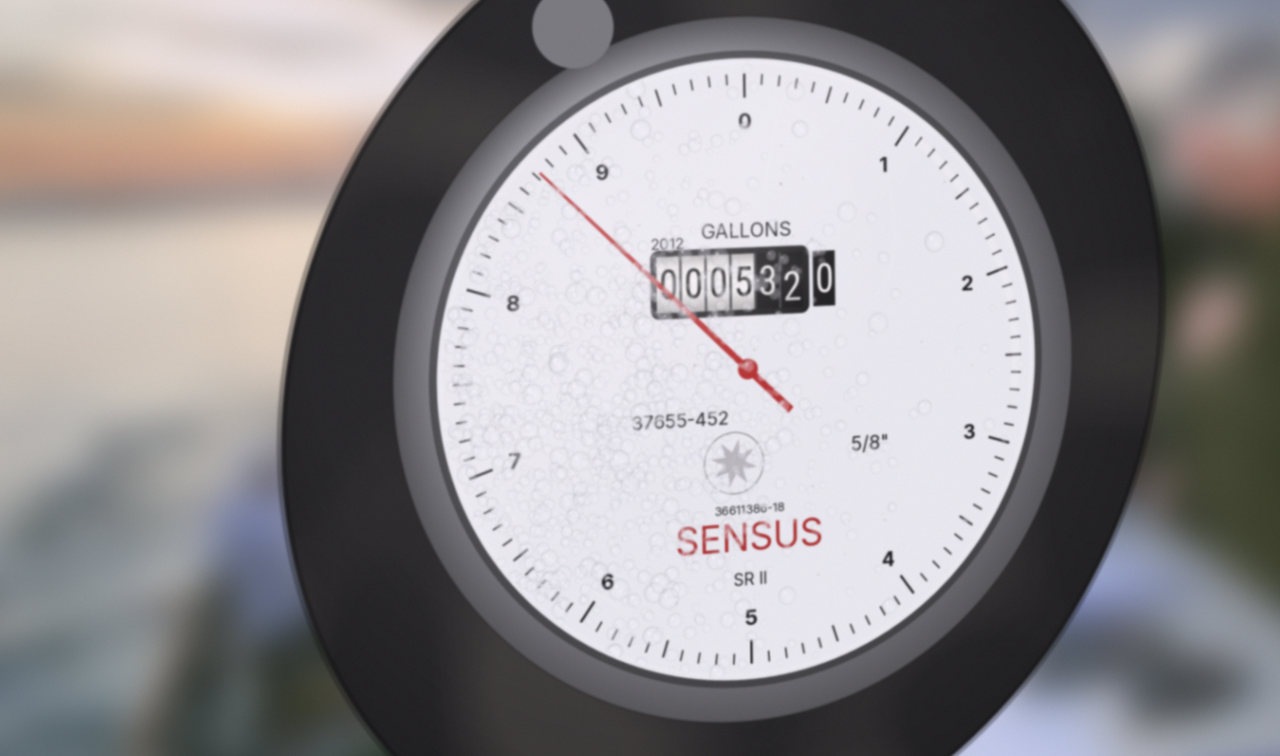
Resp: {"value": 5318.7, "unit": "gal"}
